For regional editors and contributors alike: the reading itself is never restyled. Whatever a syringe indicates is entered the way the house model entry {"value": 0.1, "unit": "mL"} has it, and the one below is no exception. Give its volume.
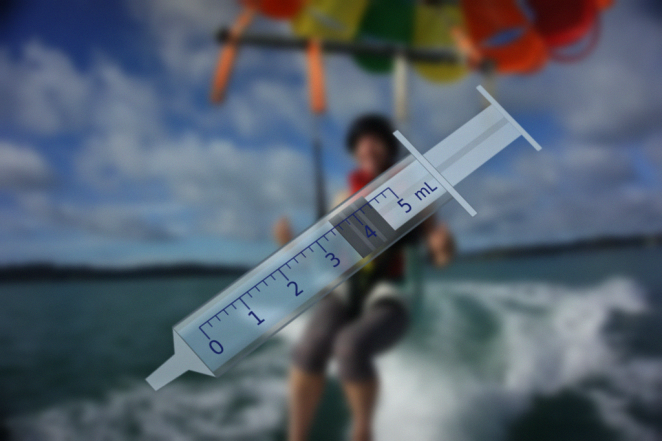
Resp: {"value": 3.5, "unit": "mL"}
